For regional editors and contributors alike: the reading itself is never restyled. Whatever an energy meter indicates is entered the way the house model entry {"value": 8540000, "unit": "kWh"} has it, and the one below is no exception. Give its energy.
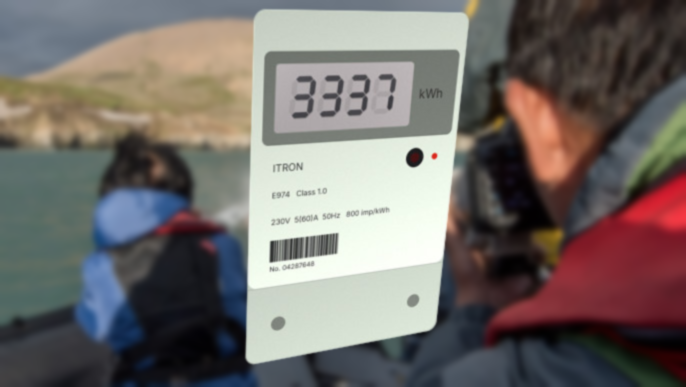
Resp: {"value": 3337, "unit": "kWh"}
